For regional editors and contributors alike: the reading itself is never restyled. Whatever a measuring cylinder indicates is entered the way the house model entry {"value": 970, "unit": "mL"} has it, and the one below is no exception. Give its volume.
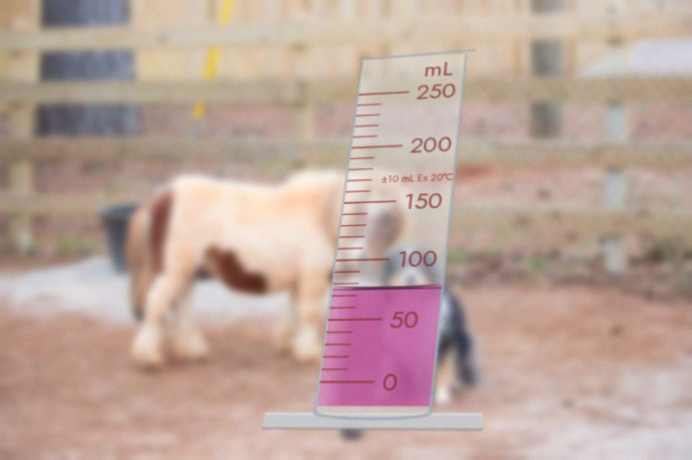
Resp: {"value": 75, "unit": "mL"}
